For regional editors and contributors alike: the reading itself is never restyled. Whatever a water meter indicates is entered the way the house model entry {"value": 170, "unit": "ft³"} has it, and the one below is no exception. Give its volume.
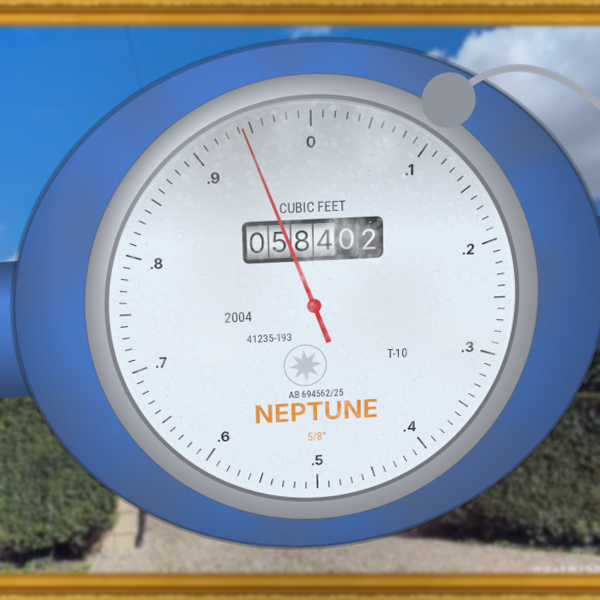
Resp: {"value": 58401.94, "unit": "ft³"}
